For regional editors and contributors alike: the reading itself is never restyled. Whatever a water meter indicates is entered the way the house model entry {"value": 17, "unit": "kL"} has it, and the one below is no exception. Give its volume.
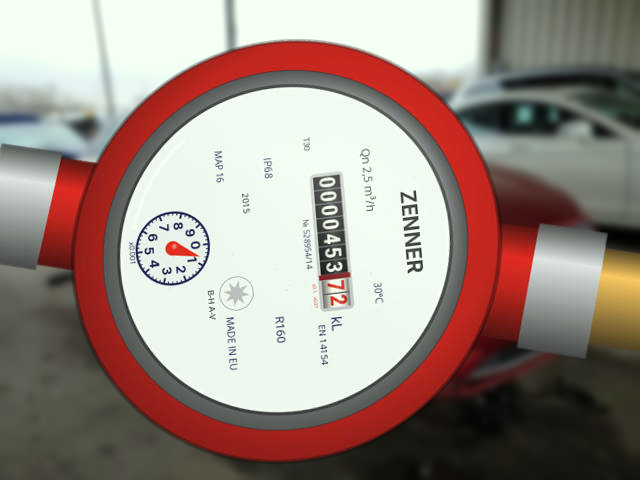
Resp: {"value": 453.720, "unit": "kL"}
